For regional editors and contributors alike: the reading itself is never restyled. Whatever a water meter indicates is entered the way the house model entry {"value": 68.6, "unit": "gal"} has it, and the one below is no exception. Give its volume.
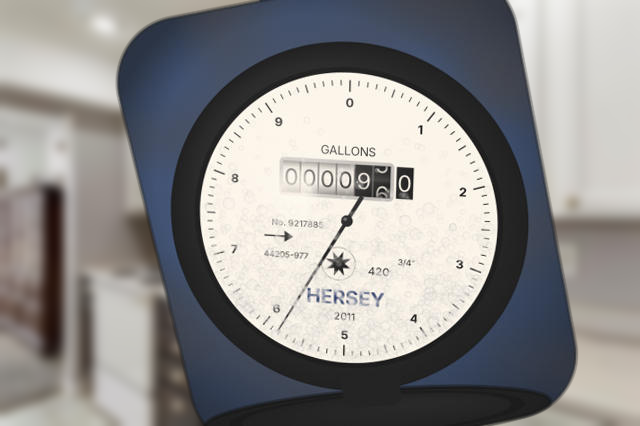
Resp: {"value": 955.8, "unit": "gal"}
